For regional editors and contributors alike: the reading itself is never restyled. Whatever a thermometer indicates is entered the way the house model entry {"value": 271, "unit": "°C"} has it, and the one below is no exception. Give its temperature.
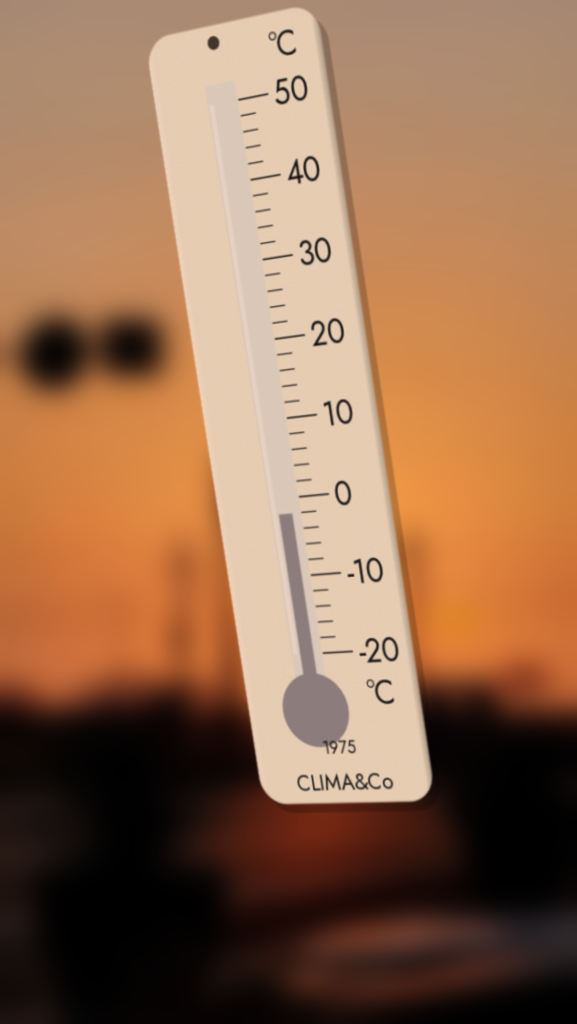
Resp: {"value": -2, "unit": "°C"}
